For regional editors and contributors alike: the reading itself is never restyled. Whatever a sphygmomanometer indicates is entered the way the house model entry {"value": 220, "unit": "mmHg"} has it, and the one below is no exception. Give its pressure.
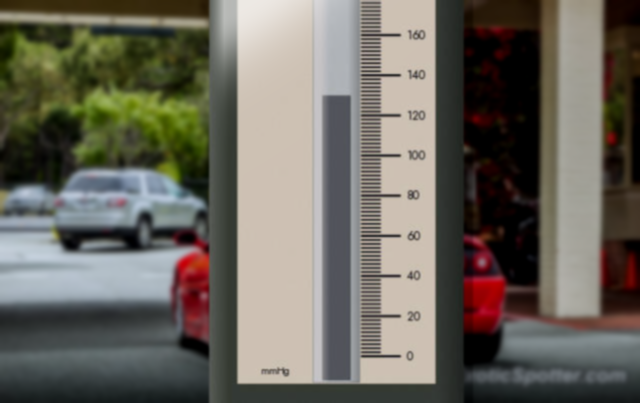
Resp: {"value": 130, "unit": "mmHg"}
